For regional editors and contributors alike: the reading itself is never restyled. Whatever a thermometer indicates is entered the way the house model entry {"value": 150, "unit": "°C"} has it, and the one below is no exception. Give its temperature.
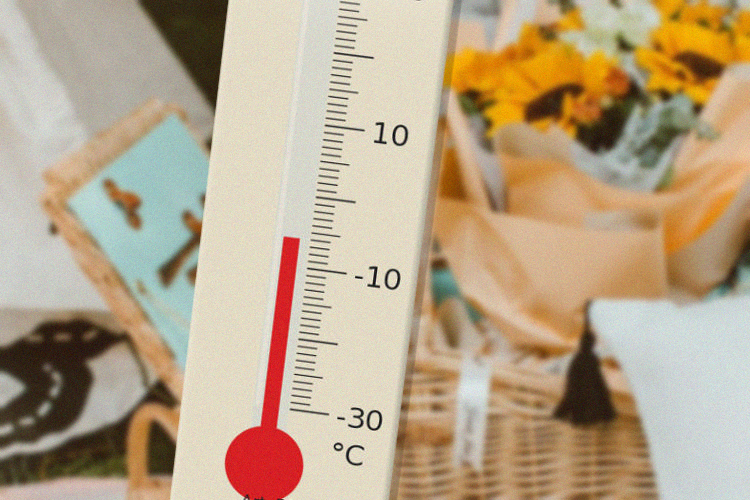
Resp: {"value": -6, "unit": "°C"}
